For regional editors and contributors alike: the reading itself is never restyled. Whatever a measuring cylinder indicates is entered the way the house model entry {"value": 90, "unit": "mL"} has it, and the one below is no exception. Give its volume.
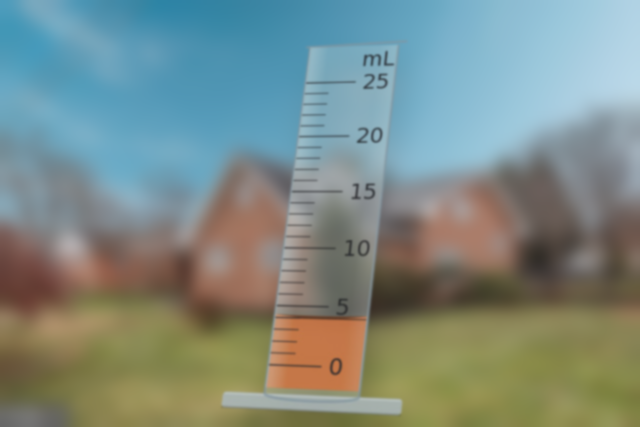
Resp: {"value": 4, "unit": "mL"}
